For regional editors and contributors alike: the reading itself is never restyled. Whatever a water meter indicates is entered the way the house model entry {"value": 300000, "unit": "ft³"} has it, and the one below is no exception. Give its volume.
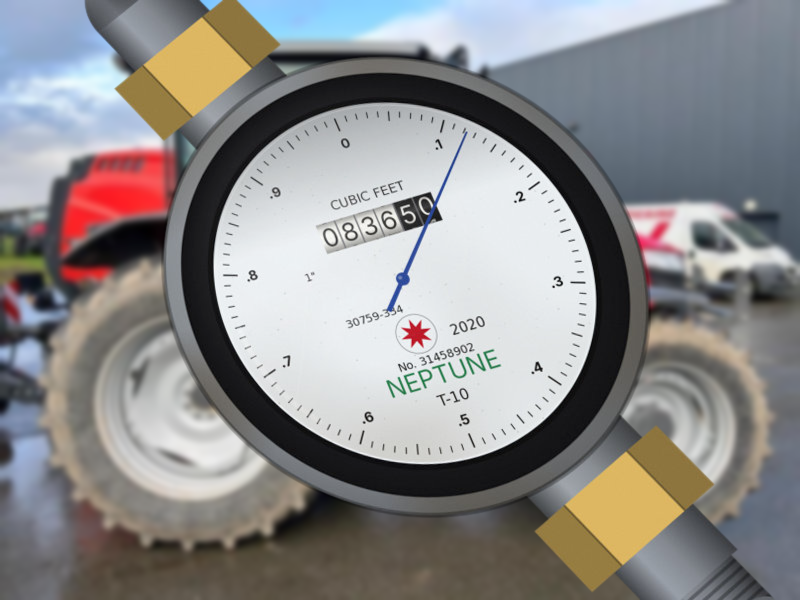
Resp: {"value": 83650.12, "unit": "ft³"}
